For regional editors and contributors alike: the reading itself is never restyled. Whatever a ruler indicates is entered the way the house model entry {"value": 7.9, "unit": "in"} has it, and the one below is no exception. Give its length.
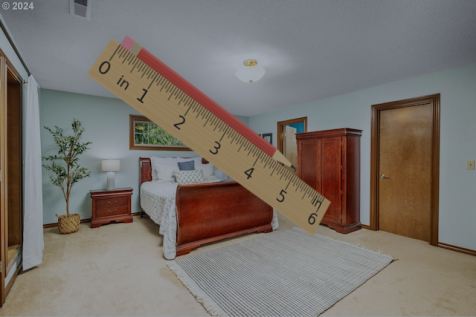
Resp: {"value": 5, "unit": "in"}
